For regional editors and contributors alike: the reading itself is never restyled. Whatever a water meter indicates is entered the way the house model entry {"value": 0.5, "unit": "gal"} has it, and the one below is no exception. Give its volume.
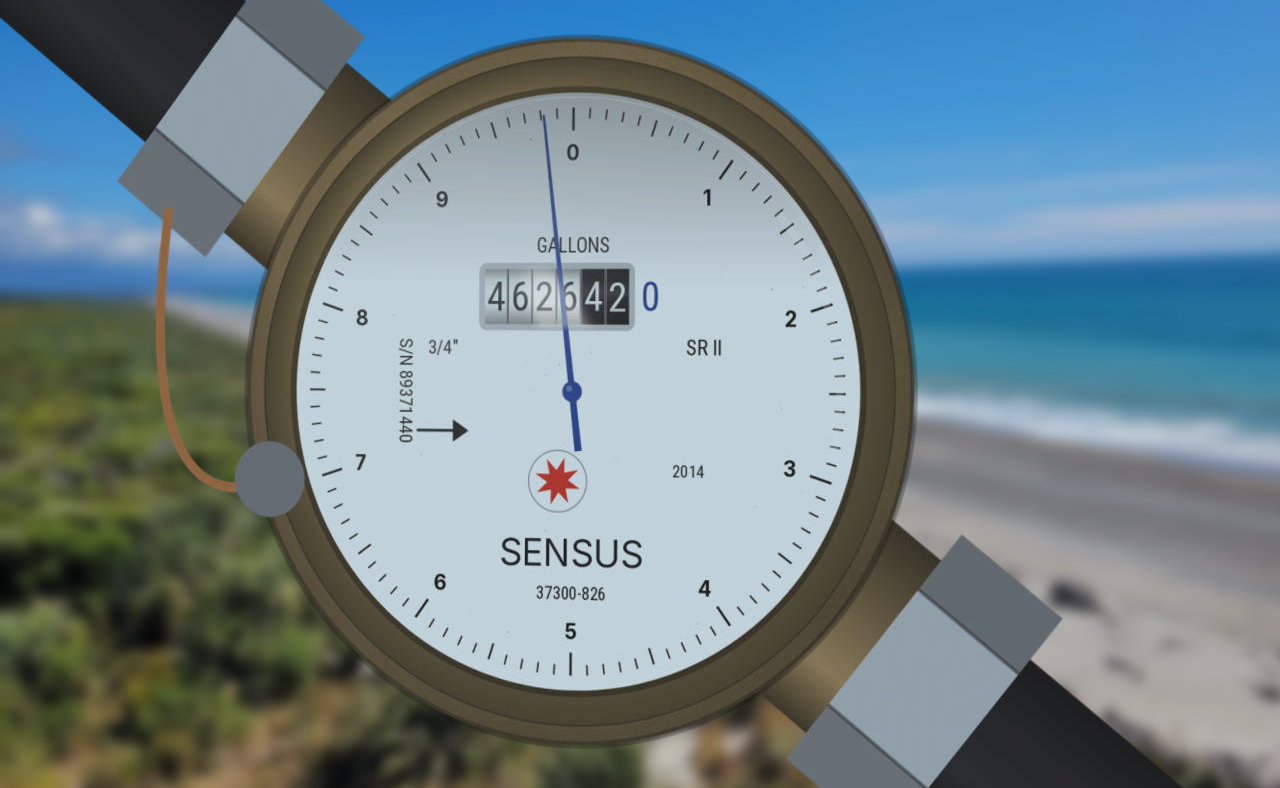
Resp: {"value": 4626419.8, "unit": "gal"}
